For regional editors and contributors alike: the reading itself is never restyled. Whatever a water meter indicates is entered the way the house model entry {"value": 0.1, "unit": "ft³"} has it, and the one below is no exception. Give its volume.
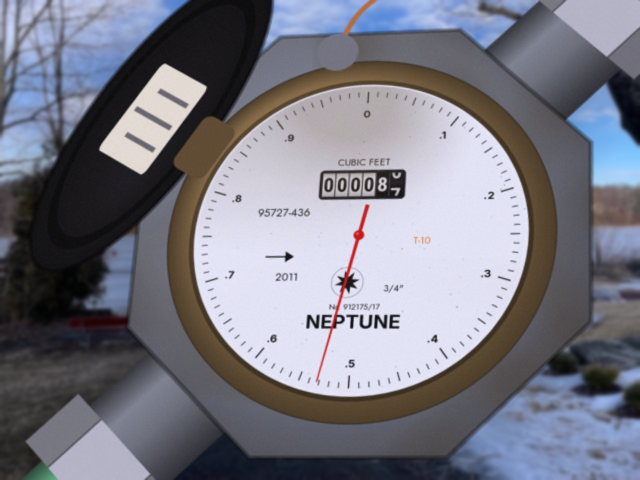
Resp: {"value": 86.53, "unit": "ft³"}
